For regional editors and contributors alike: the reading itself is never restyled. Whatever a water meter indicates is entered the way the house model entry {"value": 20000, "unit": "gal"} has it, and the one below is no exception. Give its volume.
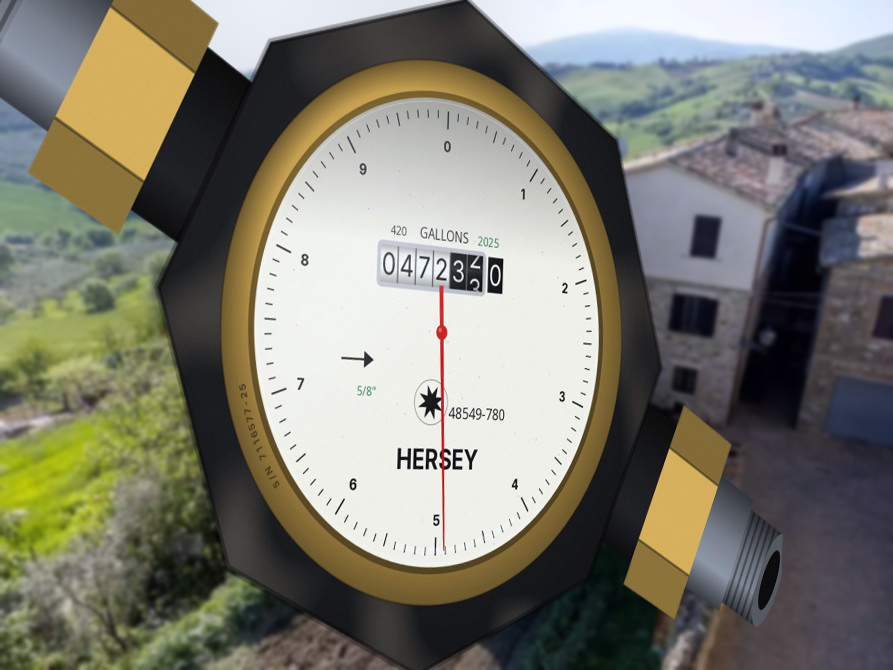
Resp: {"value": 472324.9, "unit": "gal"}
